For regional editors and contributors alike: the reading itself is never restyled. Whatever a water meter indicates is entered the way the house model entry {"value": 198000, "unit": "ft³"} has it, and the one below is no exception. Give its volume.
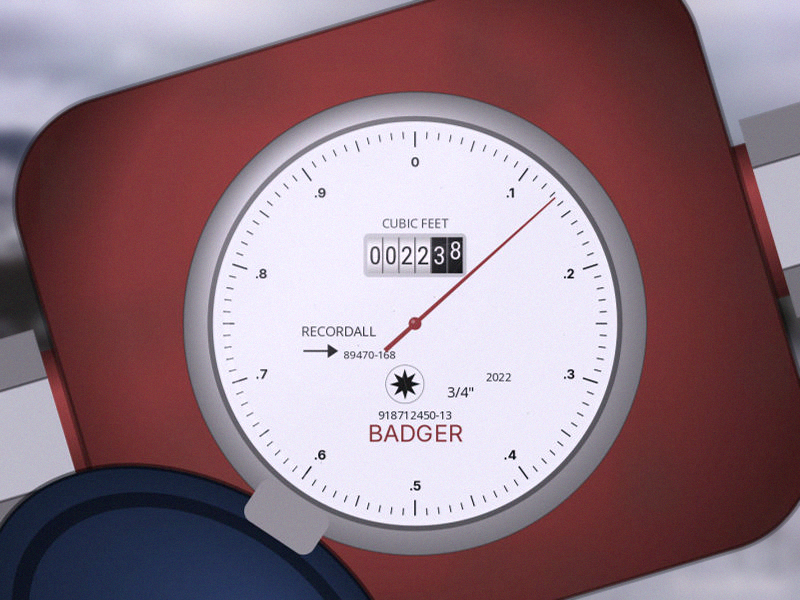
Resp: {"value": 2238.13, "unit": "ft³"}
